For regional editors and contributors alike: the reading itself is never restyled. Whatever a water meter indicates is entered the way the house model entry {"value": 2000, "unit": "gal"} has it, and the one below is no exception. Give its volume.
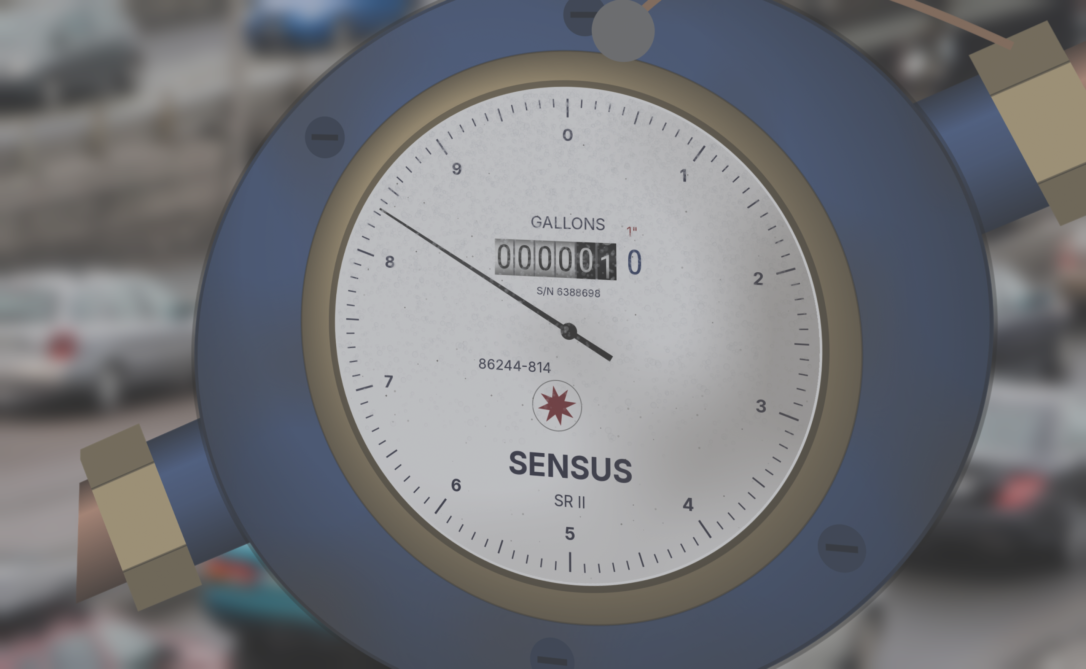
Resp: {"value": 8.3, "unit": "gal"}
